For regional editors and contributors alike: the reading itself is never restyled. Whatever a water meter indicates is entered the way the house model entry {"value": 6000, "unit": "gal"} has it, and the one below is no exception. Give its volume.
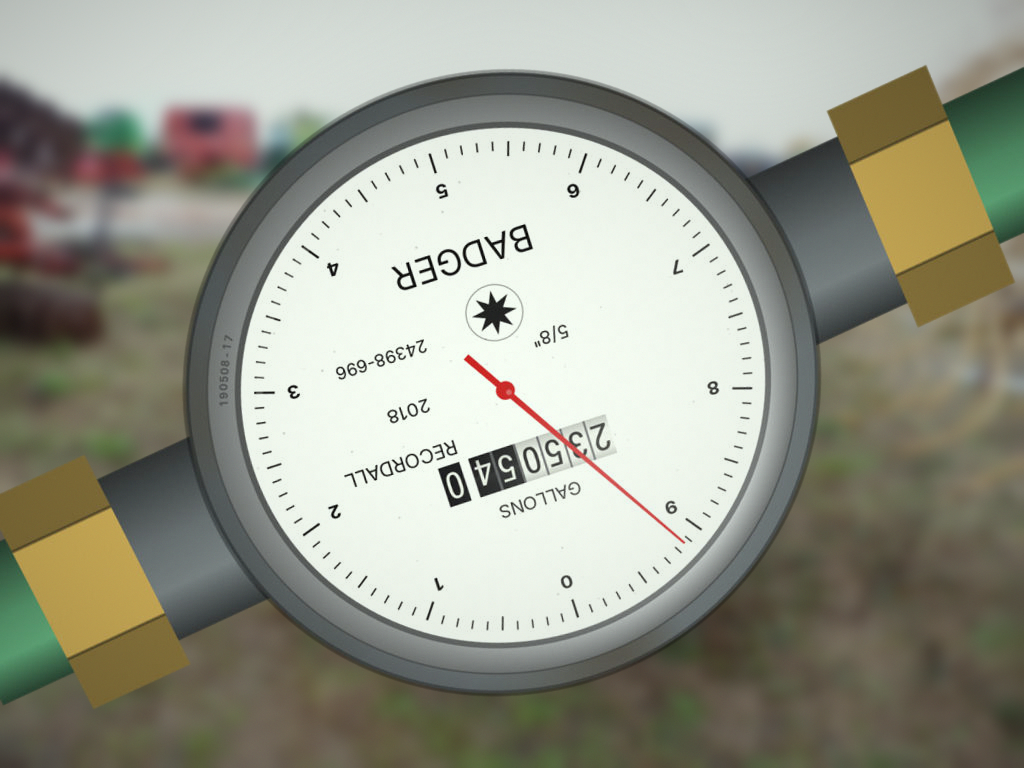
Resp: {"value": 2350539.1, "unit": "gal"}
